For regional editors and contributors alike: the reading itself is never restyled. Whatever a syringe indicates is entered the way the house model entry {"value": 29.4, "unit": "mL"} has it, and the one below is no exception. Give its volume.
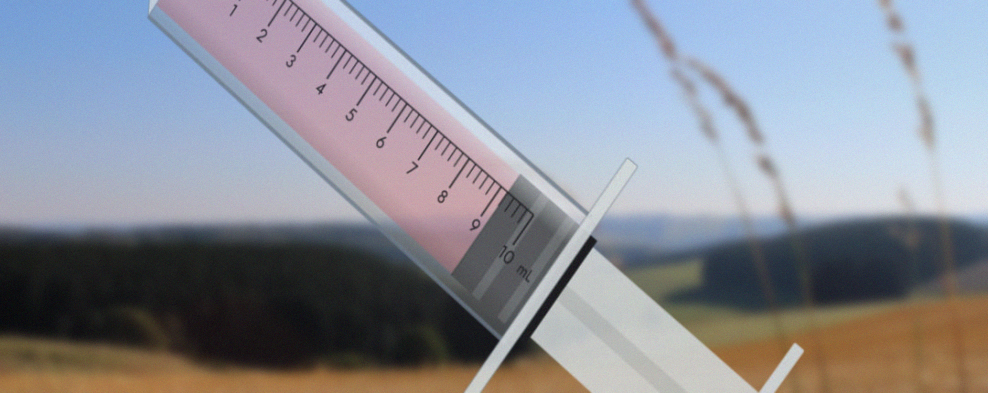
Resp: {"value": 9.2, "unit": "mL"}
